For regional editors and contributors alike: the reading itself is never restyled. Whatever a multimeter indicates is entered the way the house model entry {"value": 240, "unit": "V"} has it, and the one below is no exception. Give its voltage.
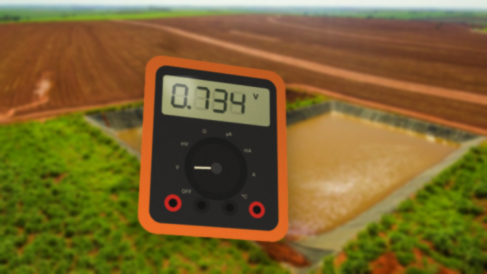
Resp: {"value": 0.734, "unit": "V"}
